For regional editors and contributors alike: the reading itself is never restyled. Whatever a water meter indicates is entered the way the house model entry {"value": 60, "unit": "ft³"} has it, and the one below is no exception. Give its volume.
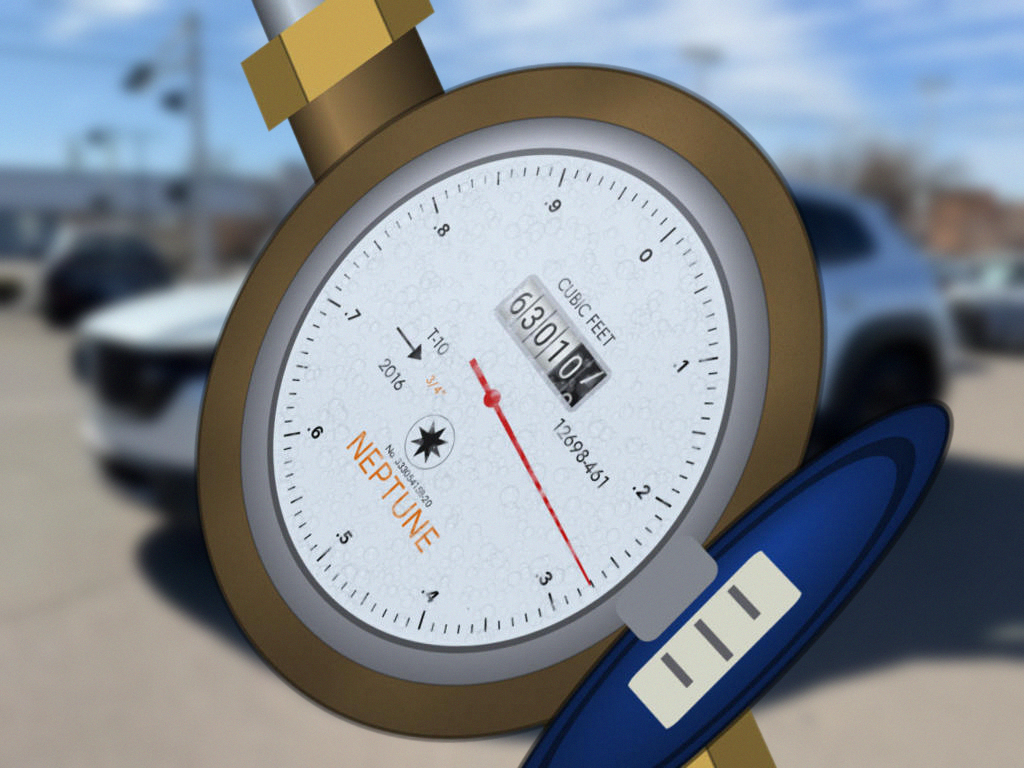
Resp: {"value": 630107.27, "unit": "ft³"}
